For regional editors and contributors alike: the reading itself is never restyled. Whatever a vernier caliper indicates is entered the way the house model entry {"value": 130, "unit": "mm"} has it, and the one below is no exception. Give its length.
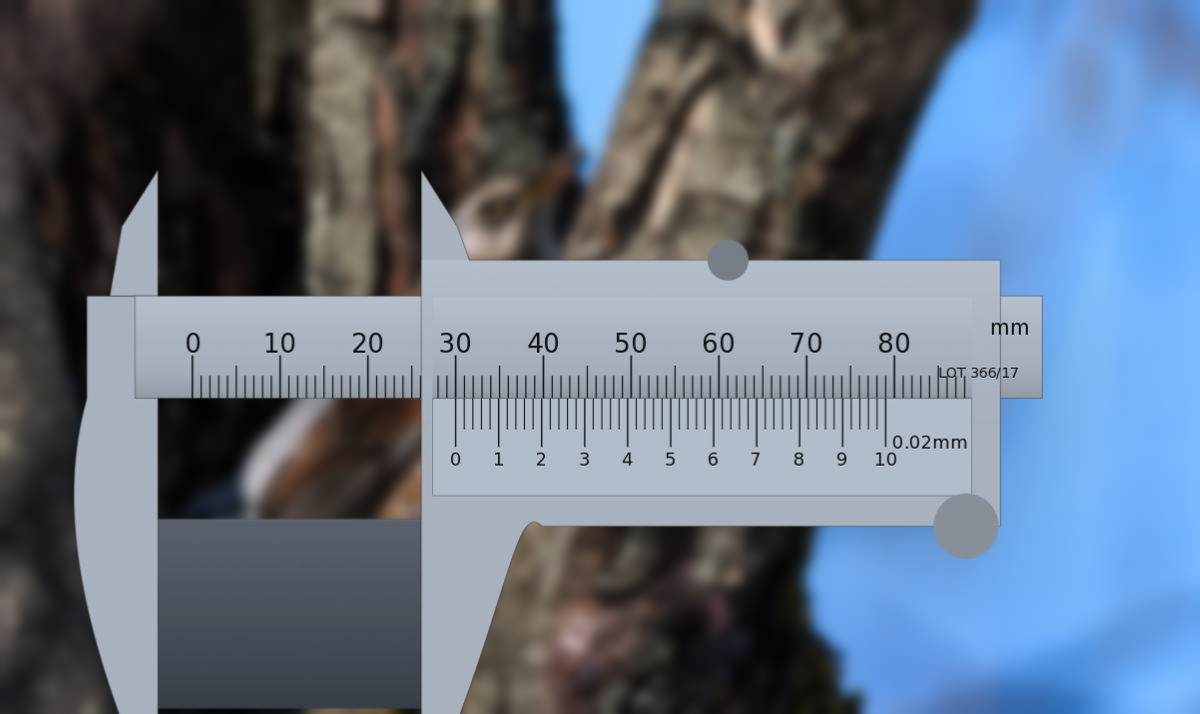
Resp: {"value": 30.0, "unit": "mm"}
